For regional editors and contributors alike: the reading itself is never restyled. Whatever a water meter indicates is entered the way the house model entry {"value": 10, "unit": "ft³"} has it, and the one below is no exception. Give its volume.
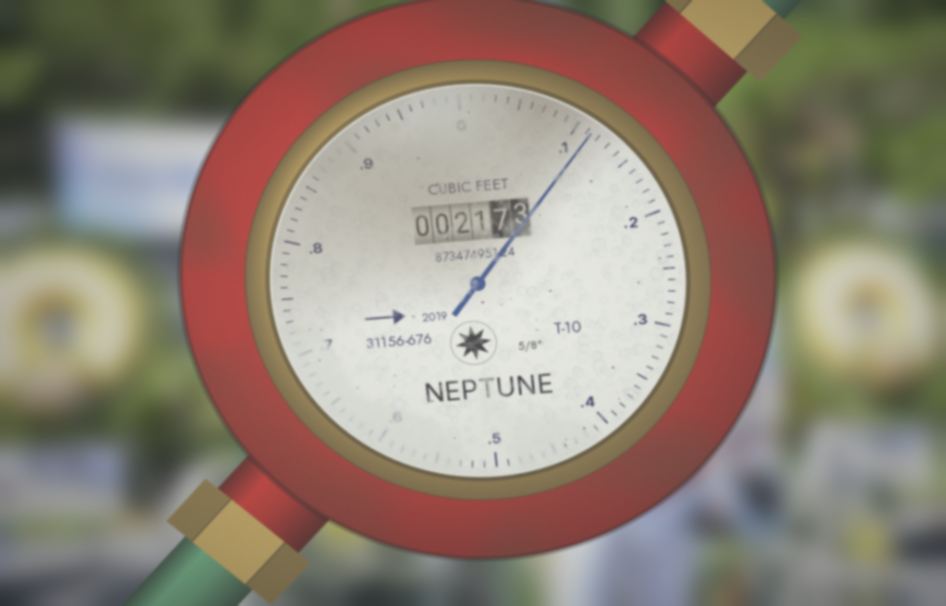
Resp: {"value": 2173.11, "unit": "ft³"}
